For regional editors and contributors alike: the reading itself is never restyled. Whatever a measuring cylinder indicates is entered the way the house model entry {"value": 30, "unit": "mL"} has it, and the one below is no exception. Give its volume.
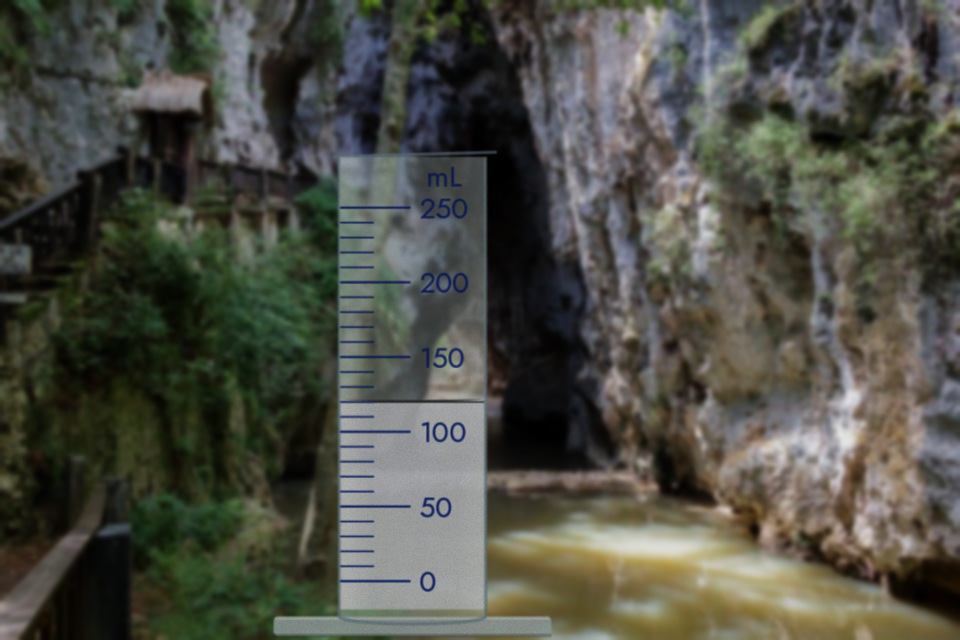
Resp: {"value": 120, "unit": "mL"}
